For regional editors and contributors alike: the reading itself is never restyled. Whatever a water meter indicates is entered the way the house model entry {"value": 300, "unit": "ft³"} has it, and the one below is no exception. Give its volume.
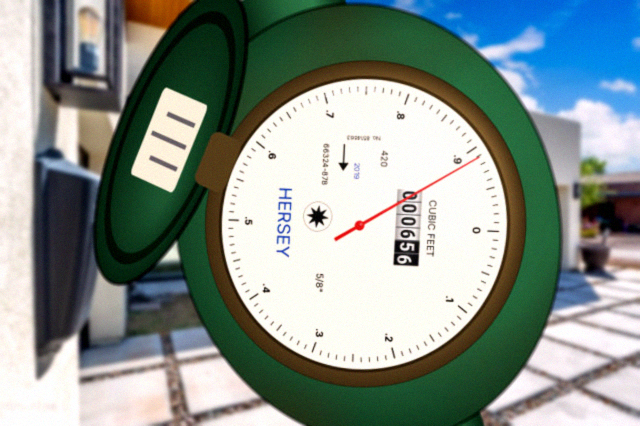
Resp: {"value": 655.91, "unit": "ft³"}
